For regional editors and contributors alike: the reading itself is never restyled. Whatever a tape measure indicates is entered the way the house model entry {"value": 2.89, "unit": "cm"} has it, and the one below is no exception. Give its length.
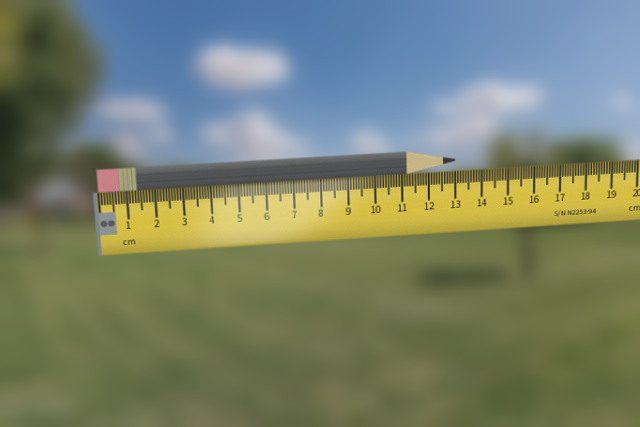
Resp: {"value": 13, "unit": "cm"}
